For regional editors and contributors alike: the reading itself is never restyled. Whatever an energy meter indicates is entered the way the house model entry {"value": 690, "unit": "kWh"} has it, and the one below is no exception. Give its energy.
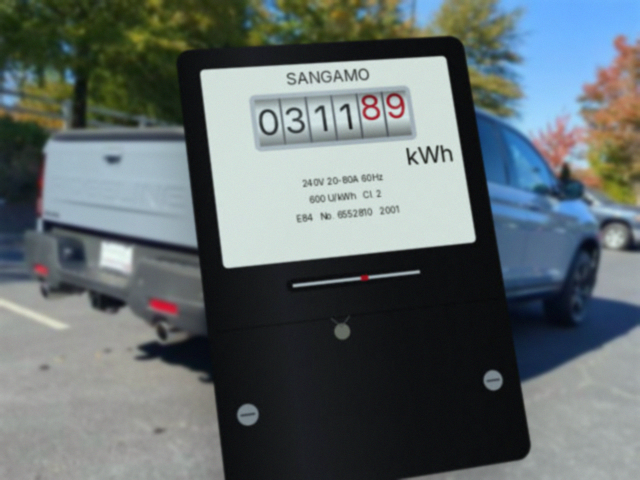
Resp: {"value": 311.89, "unit": "kWh"}
